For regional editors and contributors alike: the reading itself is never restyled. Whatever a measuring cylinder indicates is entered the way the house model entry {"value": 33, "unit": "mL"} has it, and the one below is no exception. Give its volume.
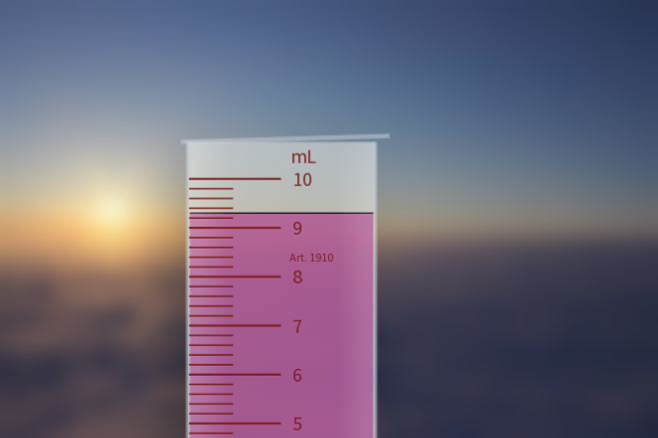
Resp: {"value": 9.3, "unit": "mL"}
